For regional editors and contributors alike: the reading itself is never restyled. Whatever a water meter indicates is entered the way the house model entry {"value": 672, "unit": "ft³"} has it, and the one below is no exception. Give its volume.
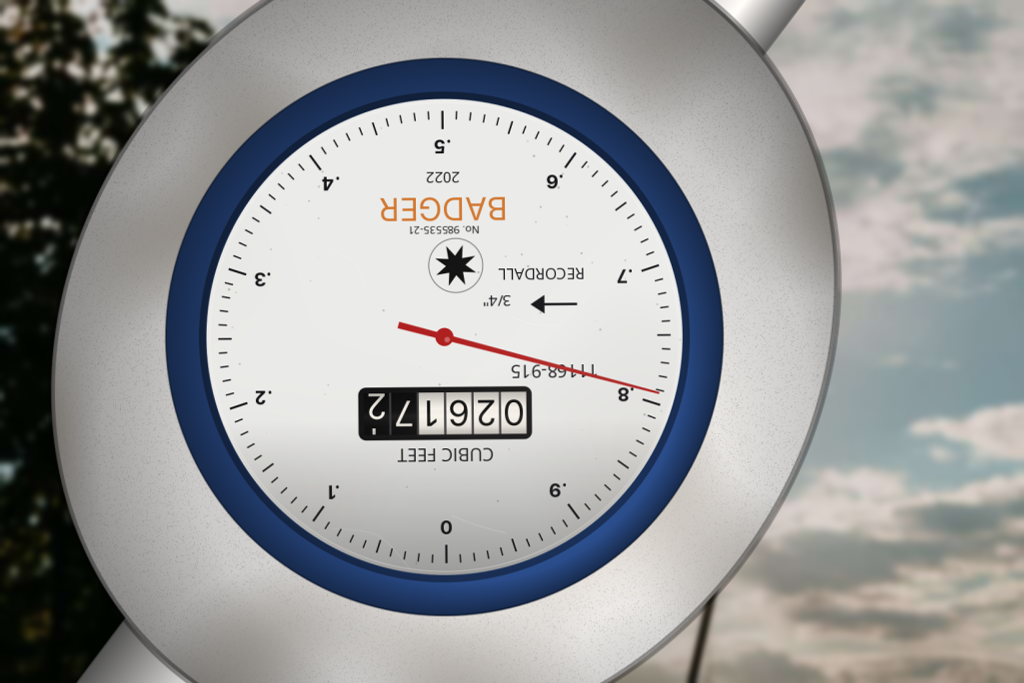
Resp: {"value": 26171.79, "unit": "ft³"}
